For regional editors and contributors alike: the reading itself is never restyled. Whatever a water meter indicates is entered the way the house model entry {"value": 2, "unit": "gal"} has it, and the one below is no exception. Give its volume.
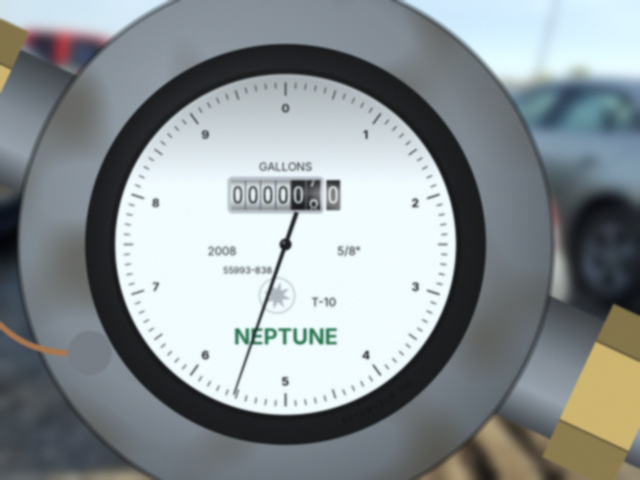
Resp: {"value": 75.5, "unit": "gal"}
